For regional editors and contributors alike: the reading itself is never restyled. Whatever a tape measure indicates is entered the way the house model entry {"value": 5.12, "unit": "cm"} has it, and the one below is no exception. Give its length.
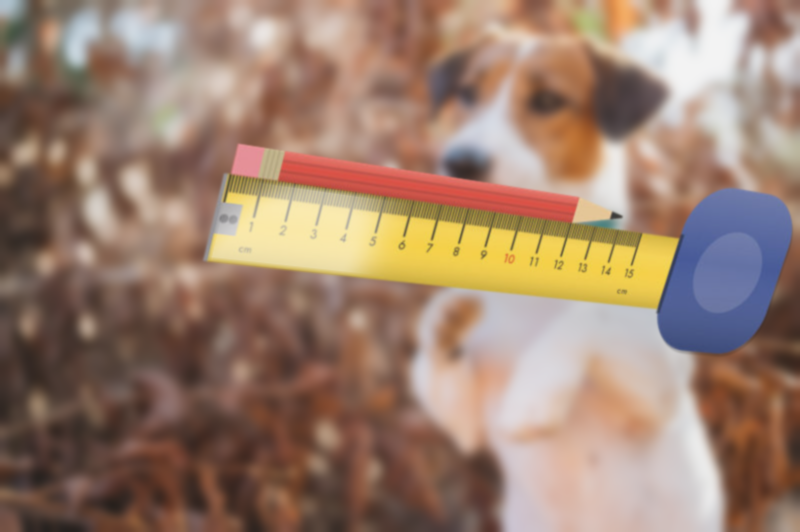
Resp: {"value": 14, "unit": "cm"}
